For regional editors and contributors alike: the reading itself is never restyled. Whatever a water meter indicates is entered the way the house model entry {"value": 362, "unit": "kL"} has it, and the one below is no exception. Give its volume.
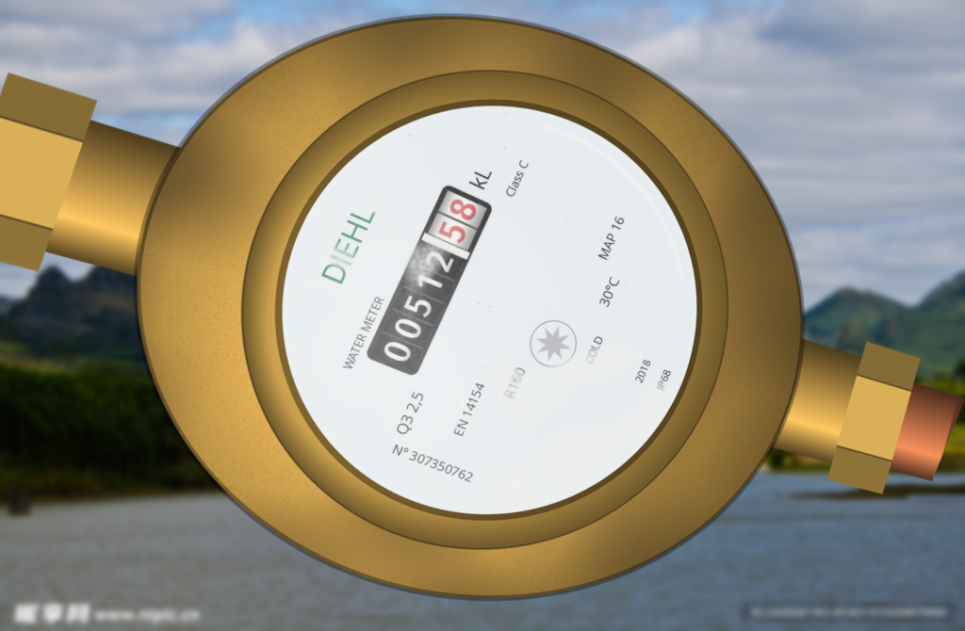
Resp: {"value": 512.58, "unit": "kL"}
